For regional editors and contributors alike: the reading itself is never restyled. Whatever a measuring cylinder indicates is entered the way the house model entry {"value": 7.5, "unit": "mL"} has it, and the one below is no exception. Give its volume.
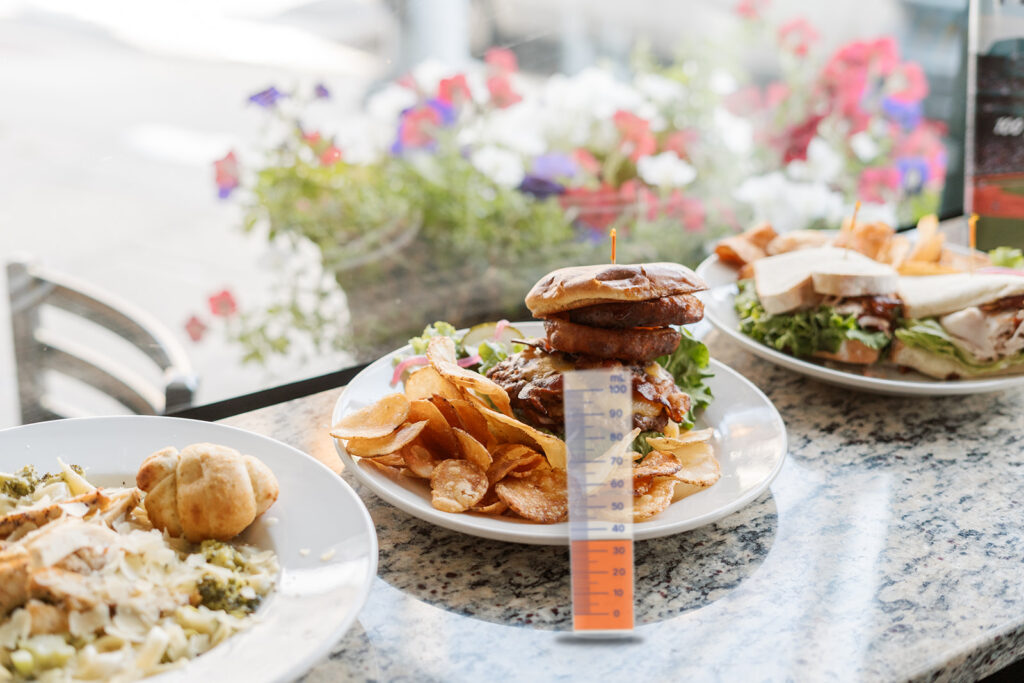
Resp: {"value": 35, "unit": "mL"}
